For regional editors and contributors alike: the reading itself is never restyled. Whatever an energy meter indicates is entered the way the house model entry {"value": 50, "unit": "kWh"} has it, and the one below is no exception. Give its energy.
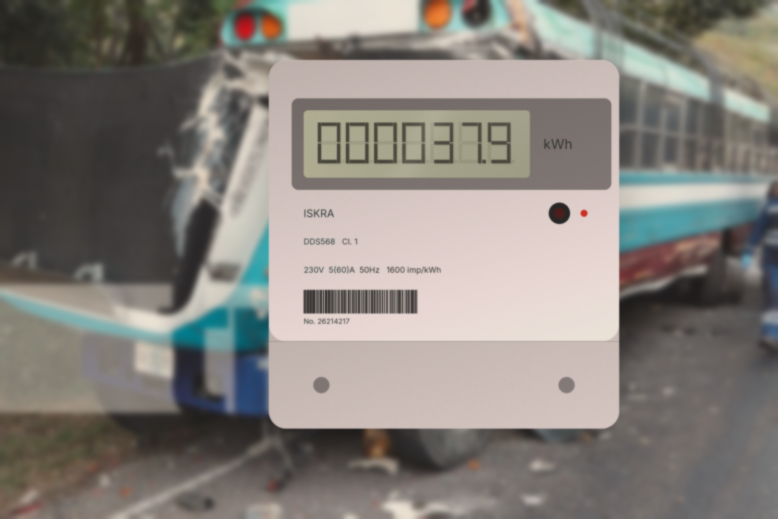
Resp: {"value": 37.9, "unit": "kWh"}
